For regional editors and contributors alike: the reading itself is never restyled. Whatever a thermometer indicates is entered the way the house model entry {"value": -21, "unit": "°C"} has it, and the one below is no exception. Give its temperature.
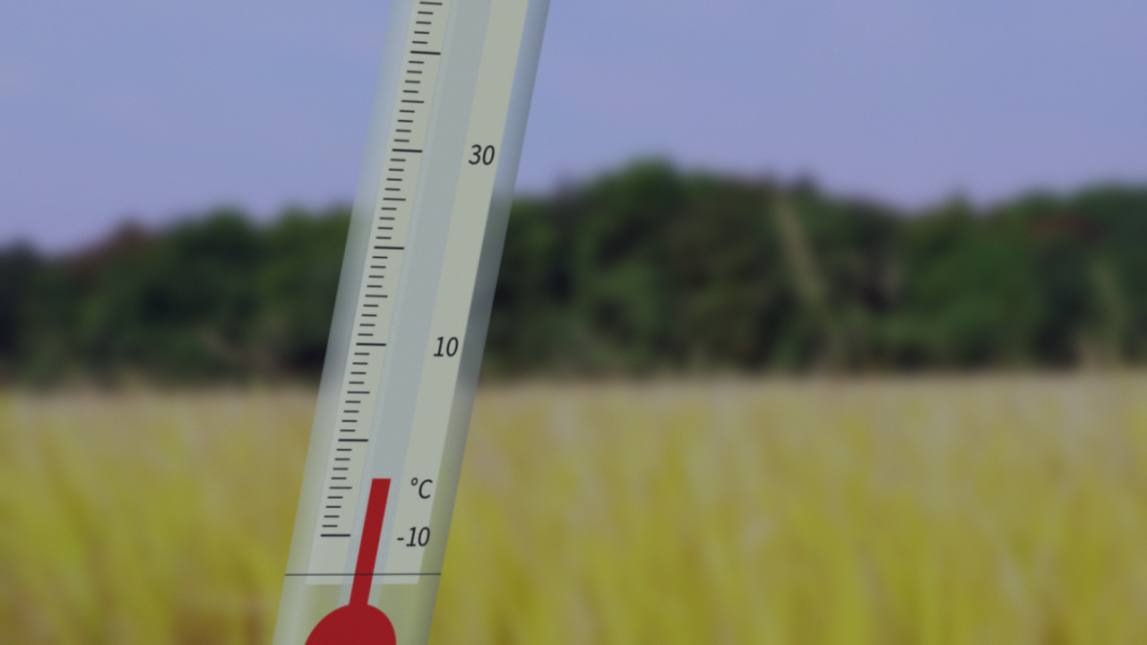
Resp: {"value": -4, "unit": "°C"}
